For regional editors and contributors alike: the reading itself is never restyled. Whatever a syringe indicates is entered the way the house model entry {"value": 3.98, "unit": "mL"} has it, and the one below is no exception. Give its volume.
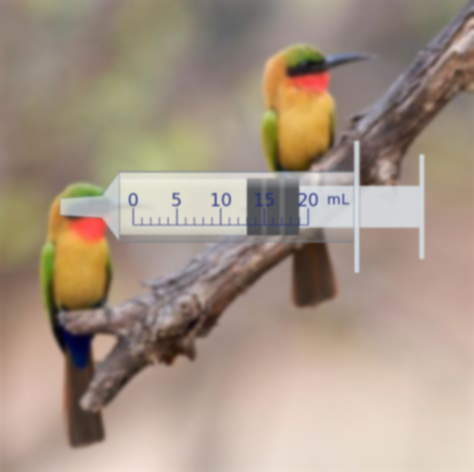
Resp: {"value": 13, "unit": "mL"}
